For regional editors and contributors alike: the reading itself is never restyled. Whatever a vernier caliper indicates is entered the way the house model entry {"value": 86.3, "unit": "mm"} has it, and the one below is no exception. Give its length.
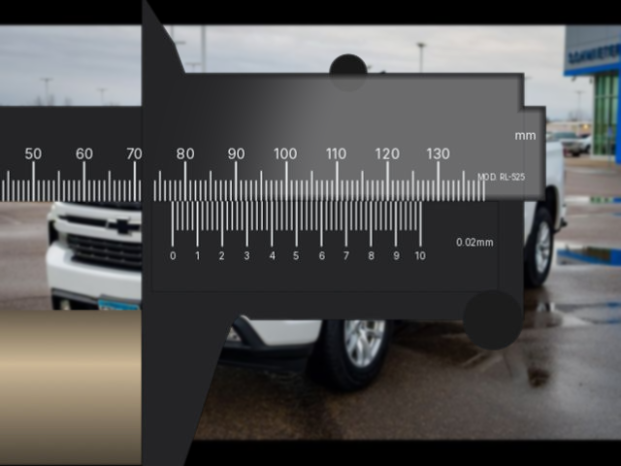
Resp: {"value": 77.5, "unit": "mm"}
